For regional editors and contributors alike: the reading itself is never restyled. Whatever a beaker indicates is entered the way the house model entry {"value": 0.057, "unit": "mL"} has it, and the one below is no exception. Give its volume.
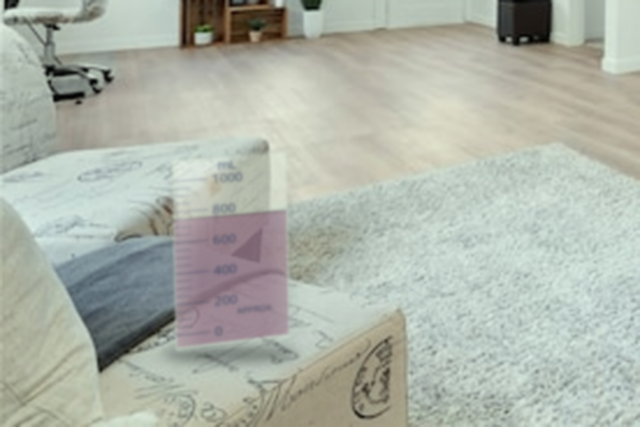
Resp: {"value": 750, "unit": "mL"}
